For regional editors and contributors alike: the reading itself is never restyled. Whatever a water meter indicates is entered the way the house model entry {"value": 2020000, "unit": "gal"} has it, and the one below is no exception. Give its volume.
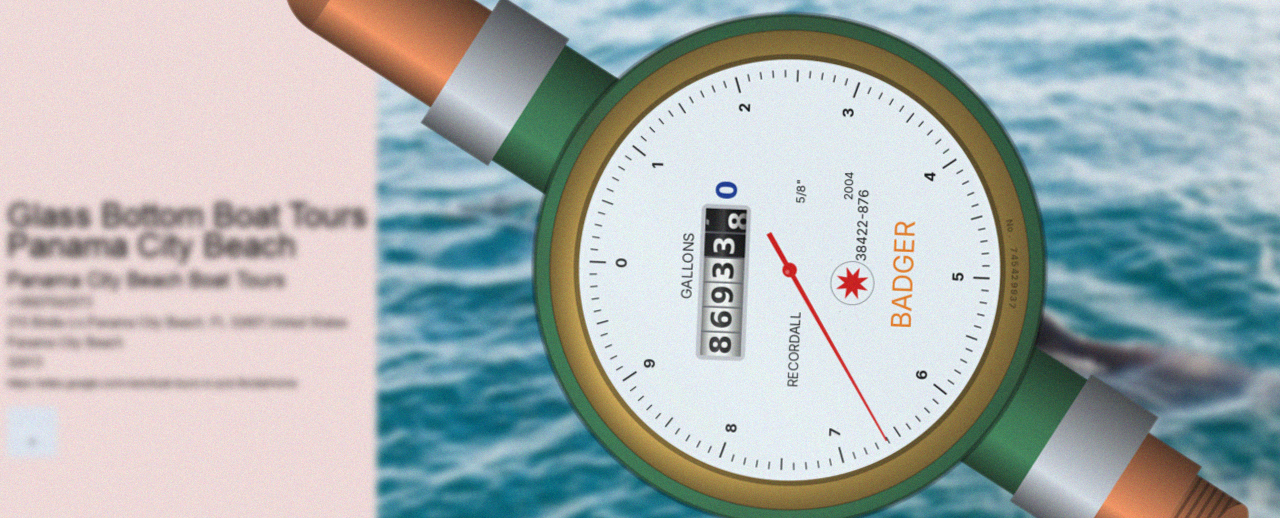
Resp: {"value": 8693376.6, "unit": "gal"}
